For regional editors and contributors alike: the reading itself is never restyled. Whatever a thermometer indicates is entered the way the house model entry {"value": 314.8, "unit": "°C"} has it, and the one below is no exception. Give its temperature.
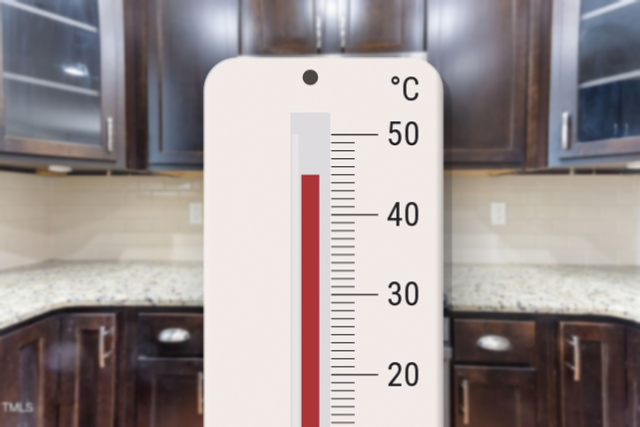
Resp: {"value": 45, "unit": "°C"}
